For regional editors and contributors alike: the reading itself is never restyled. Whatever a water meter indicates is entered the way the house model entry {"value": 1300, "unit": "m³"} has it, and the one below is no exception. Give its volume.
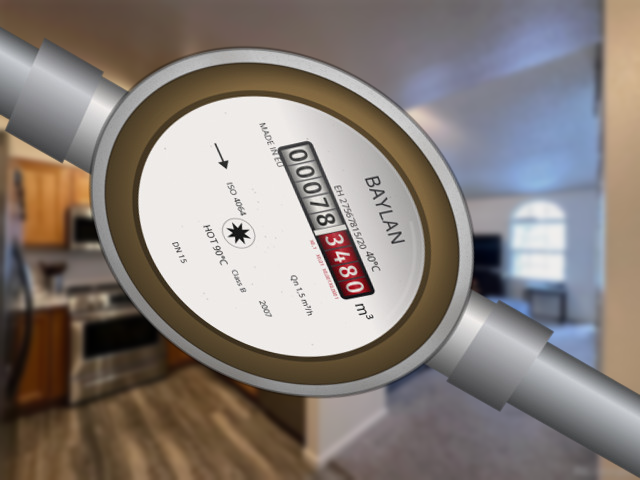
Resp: {"value": 78.3480, "unit": "m³"}
